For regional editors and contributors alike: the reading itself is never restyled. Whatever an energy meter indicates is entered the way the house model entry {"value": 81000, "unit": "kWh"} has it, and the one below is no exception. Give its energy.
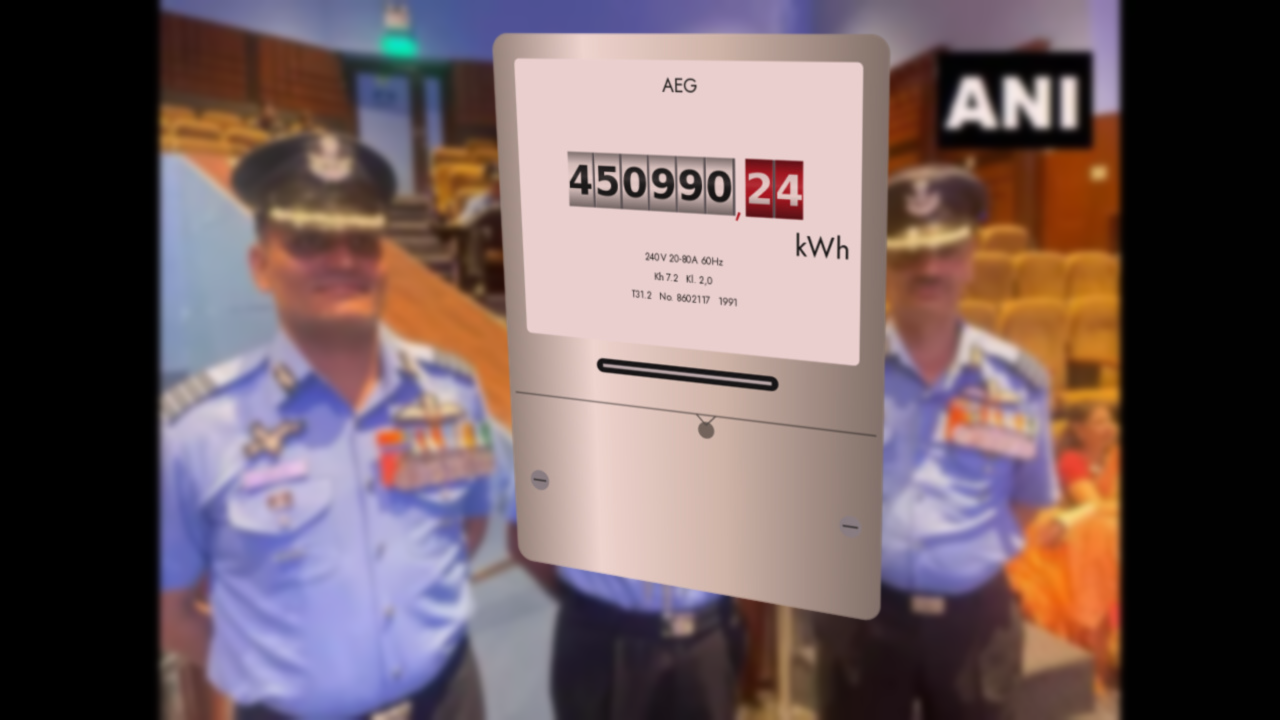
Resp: {"value": 450990.24, "unit": "kWh"}
